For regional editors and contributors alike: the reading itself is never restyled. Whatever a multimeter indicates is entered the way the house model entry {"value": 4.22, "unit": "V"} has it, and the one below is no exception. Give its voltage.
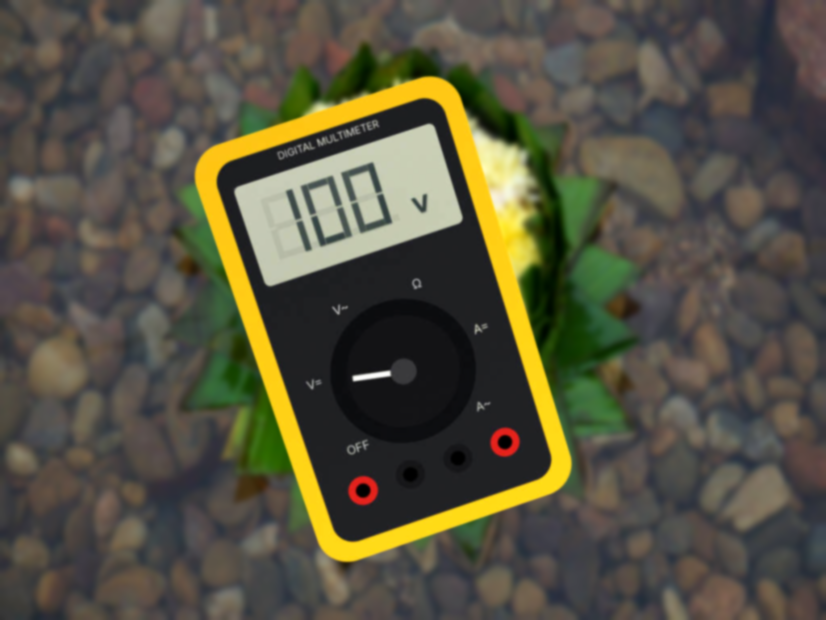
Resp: {"value": 100, "unit": "V"}
